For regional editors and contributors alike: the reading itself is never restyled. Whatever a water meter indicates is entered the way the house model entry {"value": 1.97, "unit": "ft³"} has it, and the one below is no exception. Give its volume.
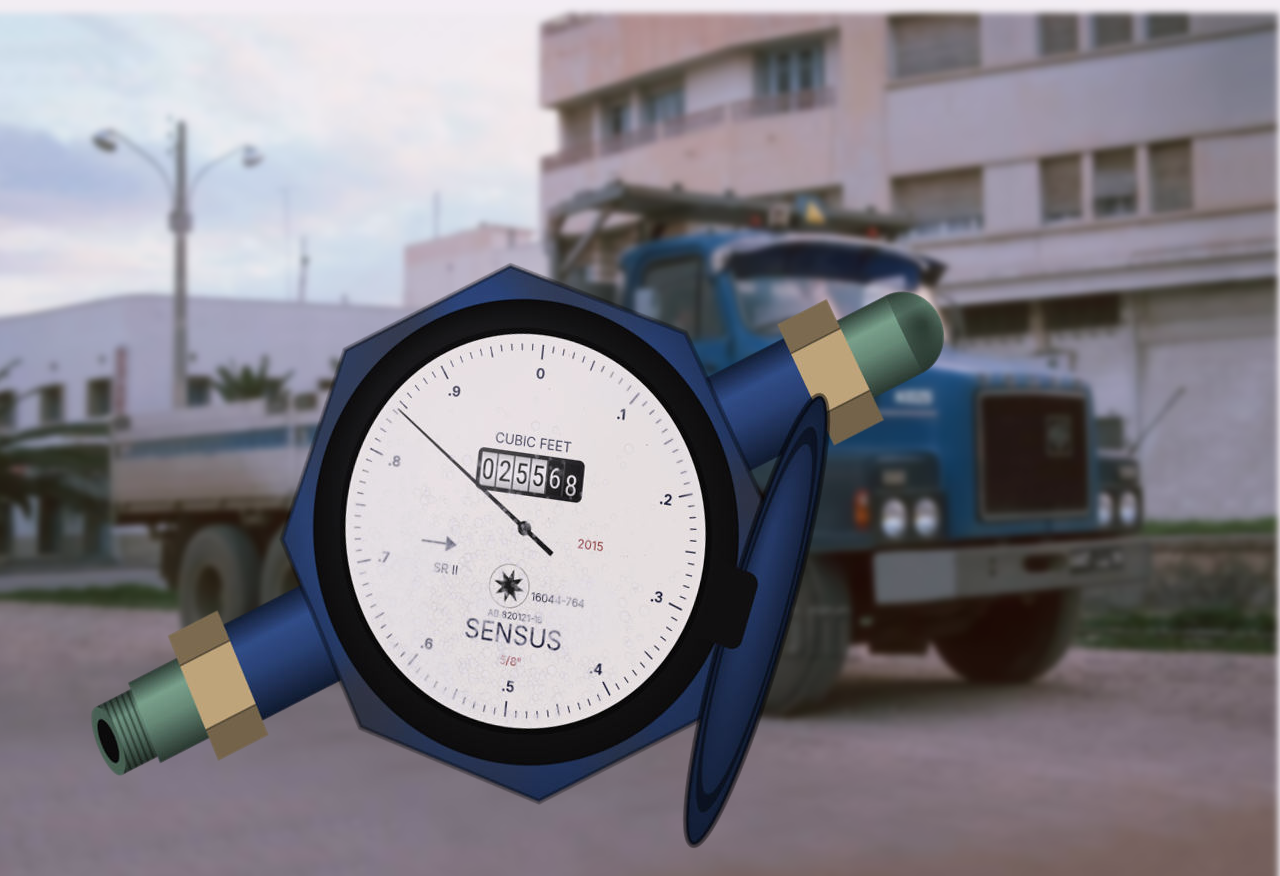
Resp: {"value": 25567.84, "unit": "ft³"}
